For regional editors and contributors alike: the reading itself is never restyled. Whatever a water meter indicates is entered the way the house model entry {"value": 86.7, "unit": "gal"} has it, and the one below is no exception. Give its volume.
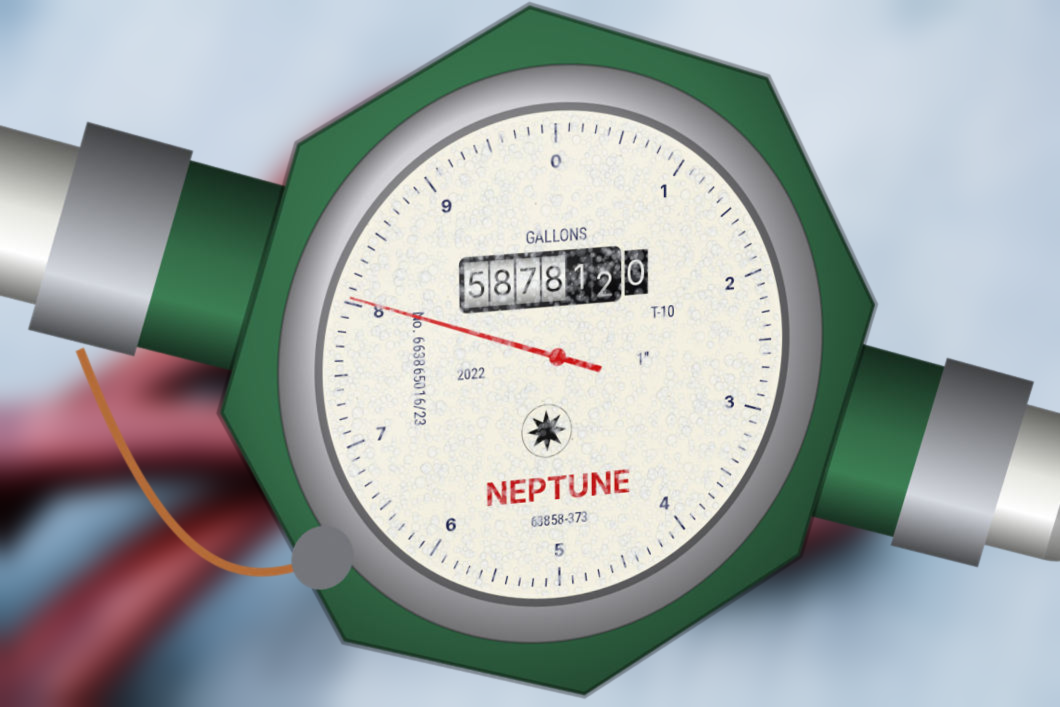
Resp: {"value": 5878118.0, "unit": "gal"}
